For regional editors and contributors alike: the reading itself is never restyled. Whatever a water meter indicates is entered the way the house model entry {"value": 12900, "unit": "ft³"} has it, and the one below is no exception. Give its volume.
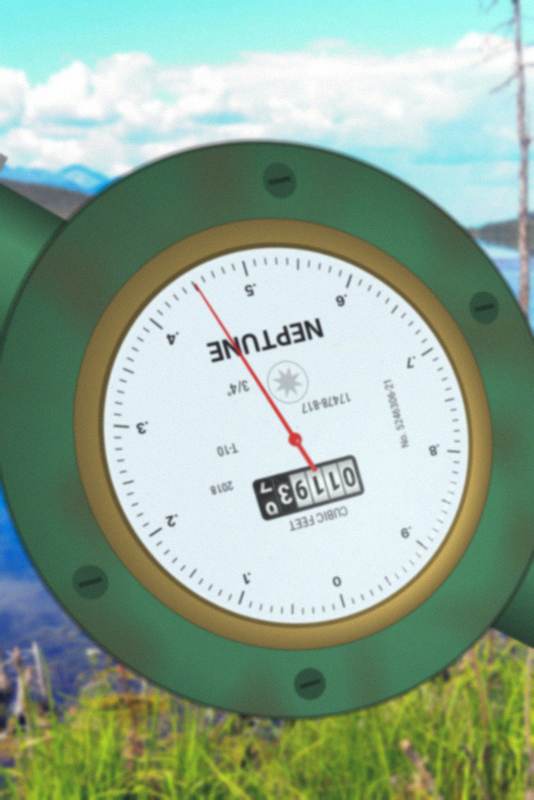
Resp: {"value": 11936.45, "unit": "ft³"}
